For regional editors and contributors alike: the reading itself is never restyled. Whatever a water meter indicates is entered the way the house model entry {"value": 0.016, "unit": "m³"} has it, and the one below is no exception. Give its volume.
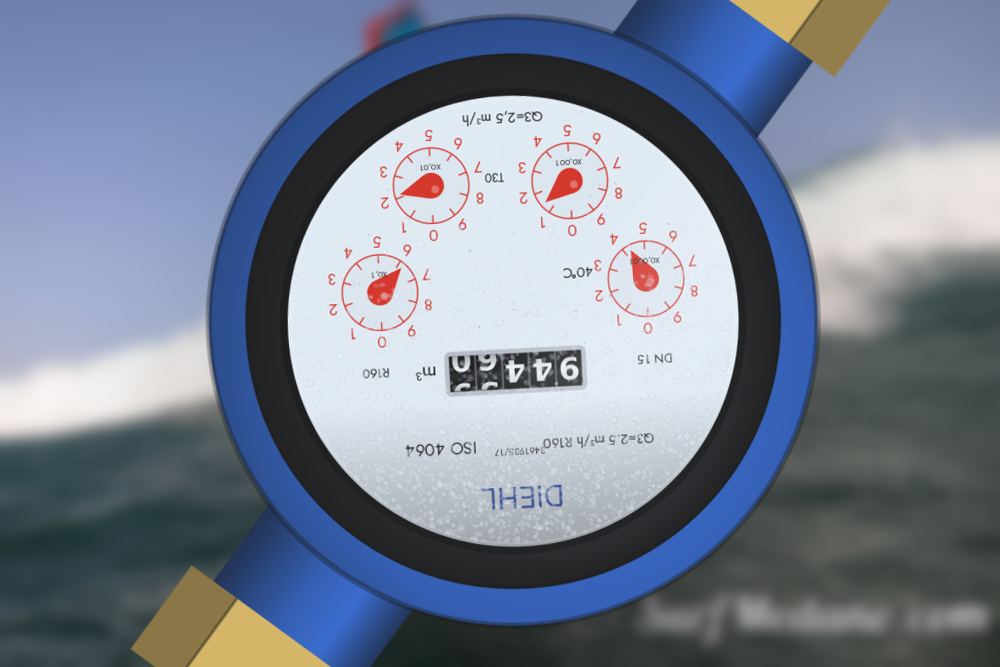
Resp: {"value": 94459.6214, "unit": "m³"}
